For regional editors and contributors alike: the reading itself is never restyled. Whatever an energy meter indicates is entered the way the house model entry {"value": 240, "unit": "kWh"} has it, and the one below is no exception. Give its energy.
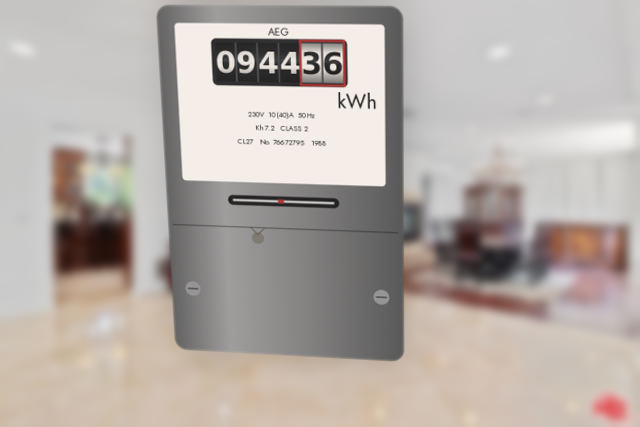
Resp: {"value": 944.36, "unit": "kWh"}
